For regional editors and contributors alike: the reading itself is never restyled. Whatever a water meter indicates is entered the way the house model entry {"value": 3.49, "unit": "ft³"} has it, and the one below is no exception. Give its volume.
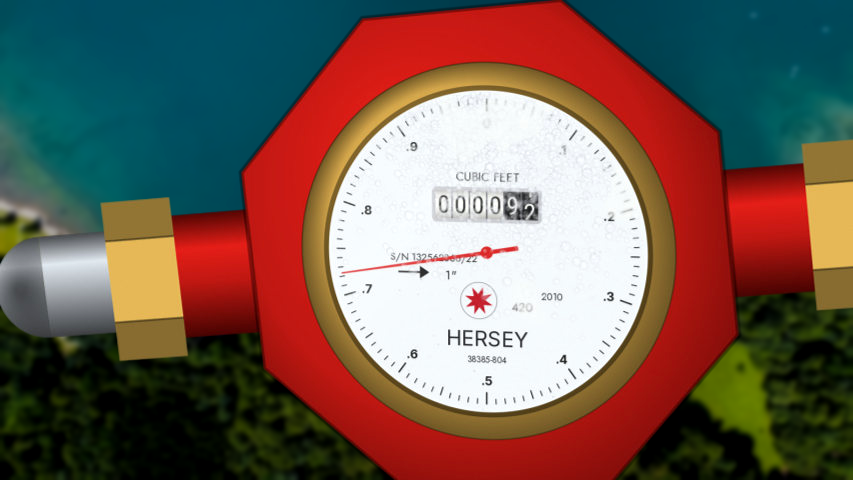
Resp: {"value": 91.72, "unit": "ft³"}
